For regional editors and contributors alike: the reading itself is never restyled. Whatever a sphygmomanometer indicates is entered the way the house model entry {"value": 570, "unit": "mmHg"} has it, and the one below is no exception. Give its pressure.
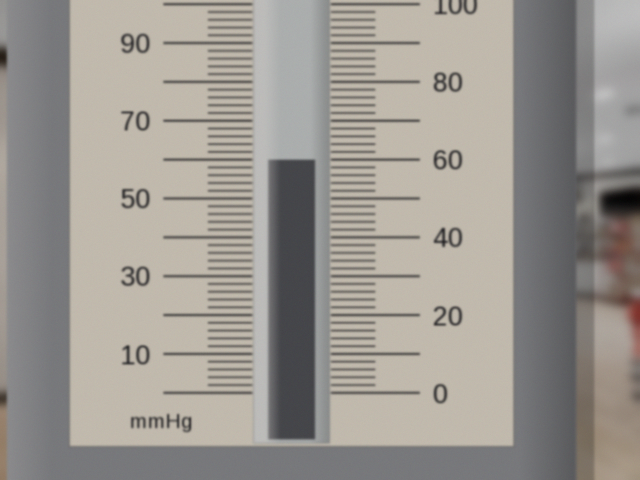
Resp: {"value": 60, "unit": "mmHg"}
